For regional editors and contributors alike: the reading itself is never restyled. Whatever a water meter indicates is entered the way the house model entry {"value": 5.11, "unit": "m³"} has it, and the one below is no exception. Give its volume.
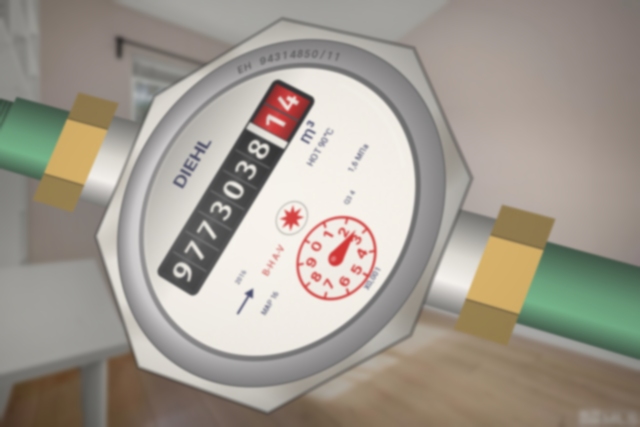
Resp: {"value": 9773038.142, "unit": "m³"}
